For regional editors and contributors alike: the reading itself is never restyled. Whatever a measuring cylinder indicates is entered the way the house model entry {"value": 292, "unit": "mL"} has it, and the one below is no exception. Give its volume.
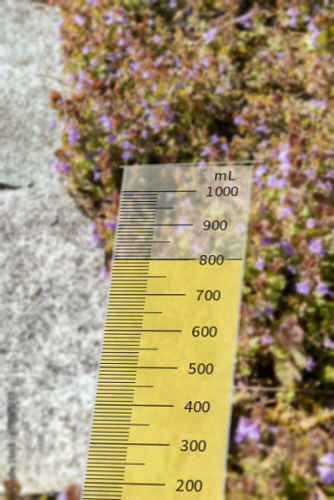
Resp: {"value": 800, "unit": "mL"}
